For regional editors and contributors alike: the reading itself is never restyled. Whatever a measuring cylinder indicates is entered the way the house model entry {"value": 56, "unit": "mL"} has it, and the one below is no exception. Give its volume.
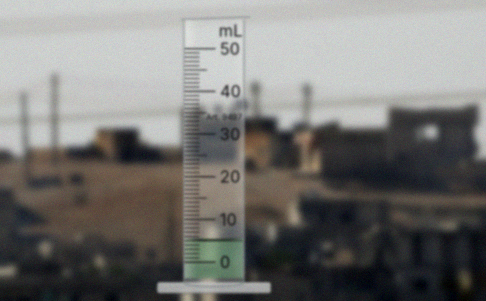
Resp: {"value": 5, "unit": "mL"}
